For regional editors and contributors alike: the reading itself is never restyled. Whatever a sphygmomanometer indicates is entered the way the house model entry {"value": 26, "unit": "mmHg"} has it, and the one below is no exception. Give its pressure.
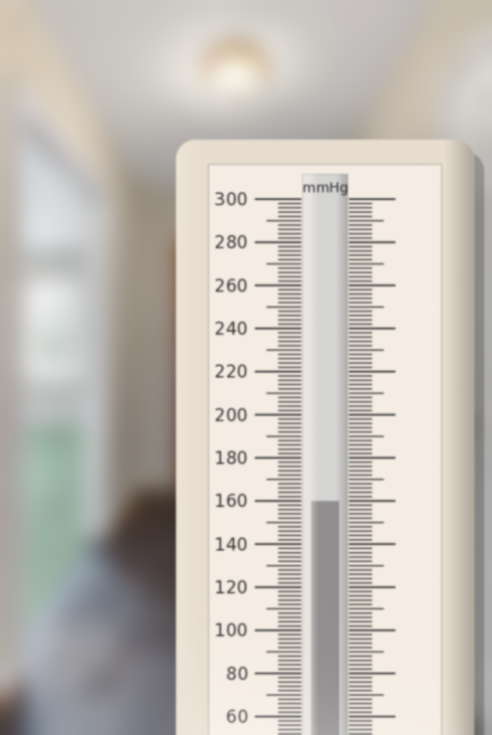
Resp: {"value": 160, "unit": "mmHg"}
